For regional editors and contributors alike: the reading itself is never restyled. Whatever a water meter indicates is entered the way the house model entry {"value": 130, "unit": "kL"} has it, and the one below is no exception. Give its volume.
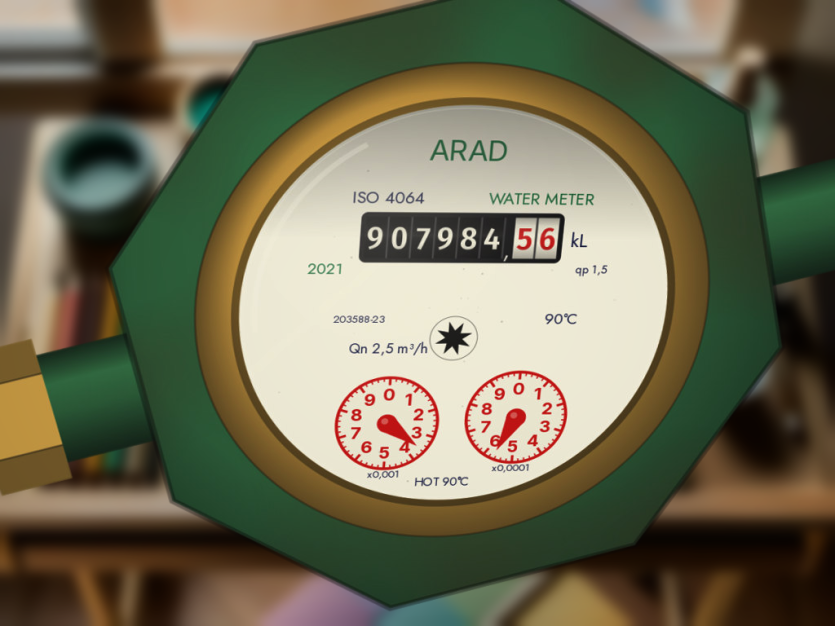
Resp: {"value": 907984.5635, "unit": "kL"}
